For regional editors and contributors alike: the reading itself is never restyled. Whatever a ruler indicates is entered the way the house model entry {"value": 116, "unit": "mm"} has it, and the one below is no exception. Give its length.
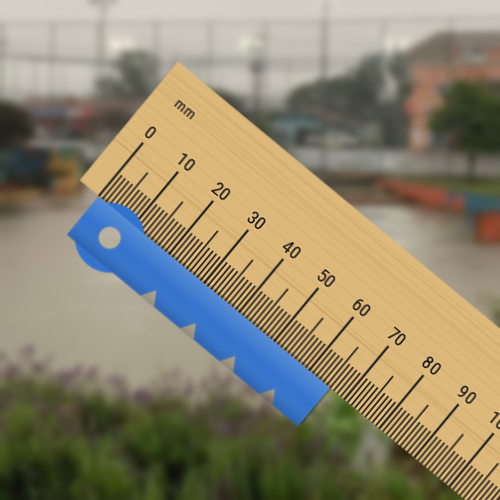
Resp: {"value": 66, "unit": "mm"}
